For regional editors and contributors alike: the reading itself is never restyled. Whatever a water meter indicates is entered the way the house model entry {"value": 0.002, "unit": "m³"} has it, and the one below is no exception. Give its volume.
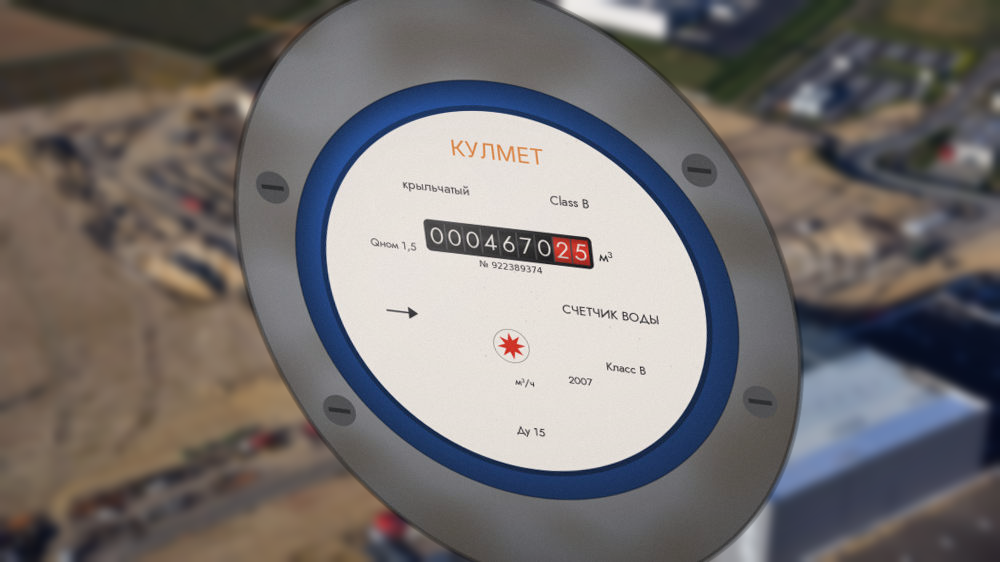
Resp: {"value": 4670.25, "unit": "m³"}
